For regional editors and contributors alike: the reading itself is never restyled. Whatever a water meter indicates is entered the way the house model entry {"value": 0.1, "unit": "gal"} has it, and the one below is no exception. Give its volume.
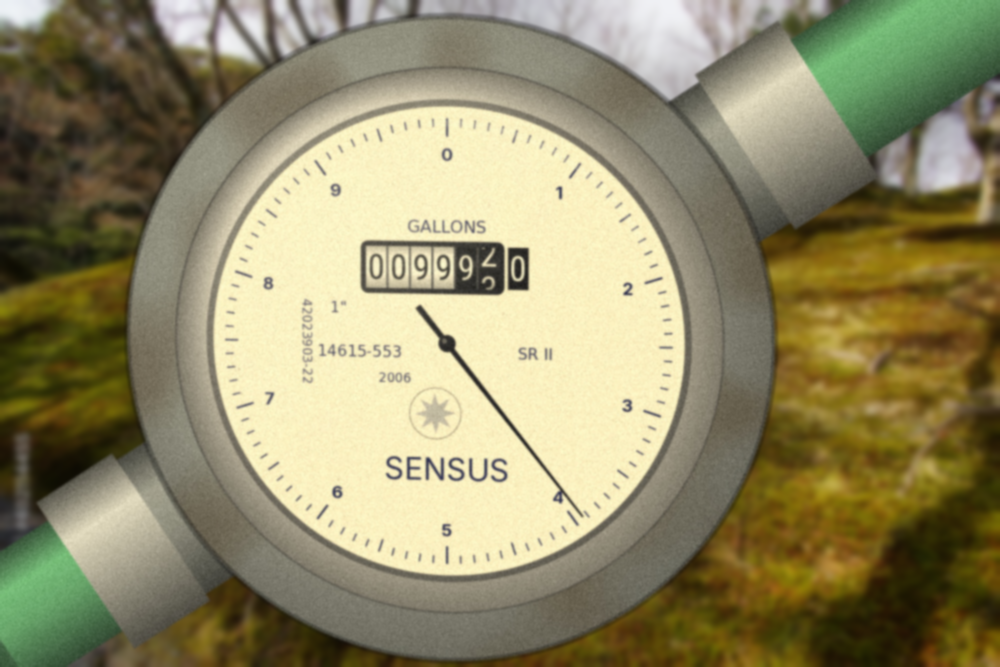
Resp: {"value": 99923.9, "unit": "gal"}
